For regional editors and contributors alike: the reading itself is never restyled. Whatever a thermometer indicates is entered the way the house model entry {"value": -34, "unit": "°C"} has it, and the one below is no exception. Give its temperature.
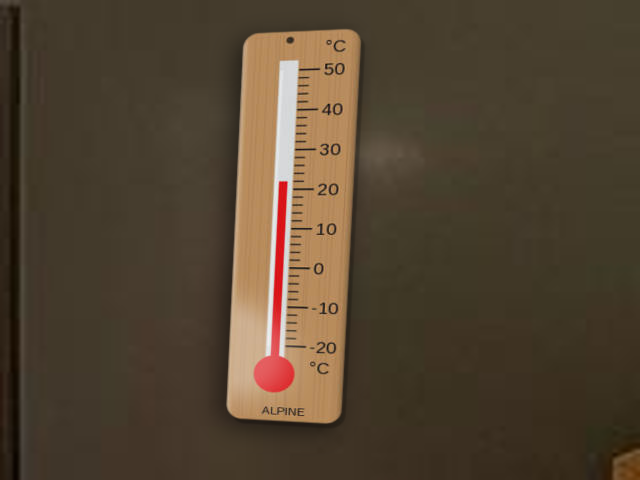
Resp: {"value": 22, "unit": "°C"}
